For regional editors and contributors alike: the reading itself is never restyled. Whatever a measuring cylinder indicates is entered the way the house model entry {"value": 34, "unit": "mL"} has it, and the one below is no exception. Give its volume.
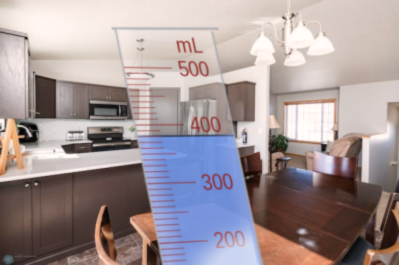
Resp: {"value": 380, "unit": "mL"}
